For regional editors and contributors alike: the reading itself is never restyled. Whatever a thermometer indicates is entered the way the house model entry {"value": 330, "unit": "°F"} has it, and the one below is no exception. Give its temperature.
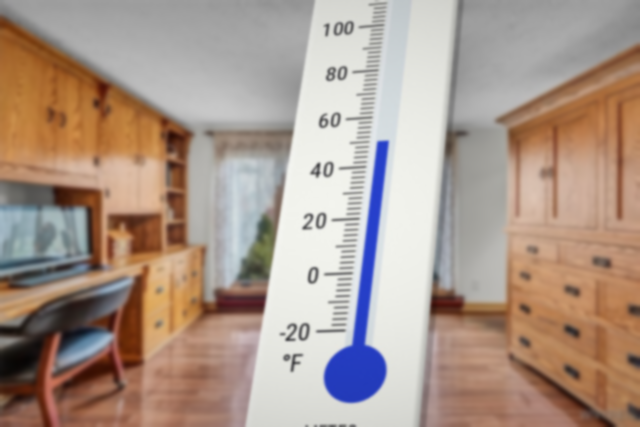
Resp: {"value": 50, "unit": "°F"}
